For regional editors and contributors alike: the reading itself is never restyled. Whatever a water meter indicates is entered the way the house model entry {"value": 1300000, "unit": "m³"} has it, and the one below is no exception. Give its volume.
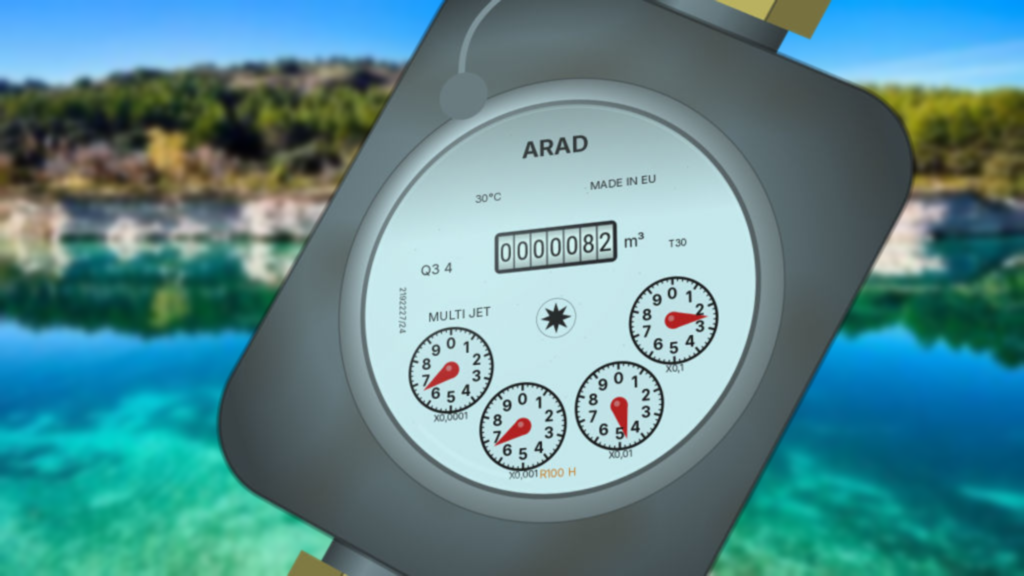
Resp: {"value": 82.2466, "unit": "m³"}
